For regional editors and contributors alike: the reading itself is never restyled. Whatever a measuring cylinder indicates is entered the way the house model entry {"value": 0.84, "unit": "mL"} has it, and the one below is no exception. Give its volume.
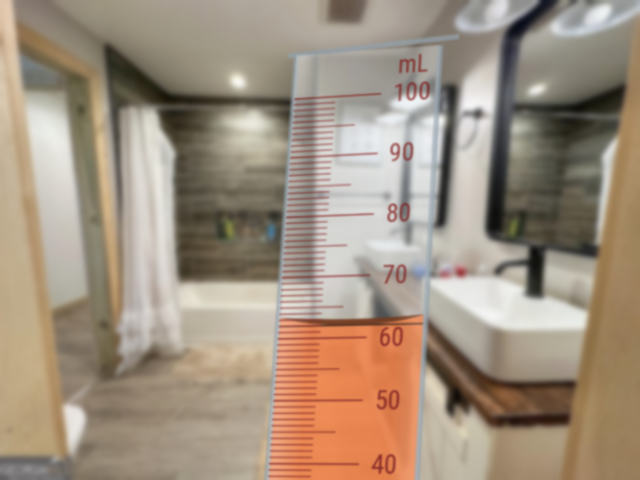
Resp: {"value": 62, "unit": "mL"}
